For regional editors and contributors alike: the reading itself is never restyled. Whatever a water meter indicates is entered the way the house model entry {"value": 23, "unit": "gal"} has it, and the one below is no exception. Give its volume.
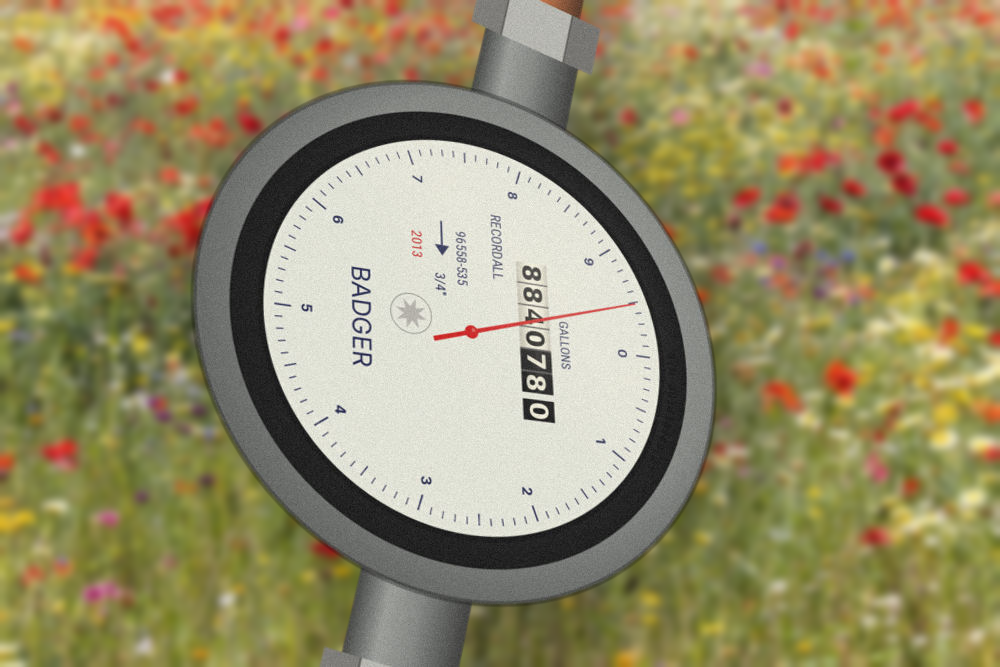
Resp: {"value": 8840779.5, "unit": "gal"}
